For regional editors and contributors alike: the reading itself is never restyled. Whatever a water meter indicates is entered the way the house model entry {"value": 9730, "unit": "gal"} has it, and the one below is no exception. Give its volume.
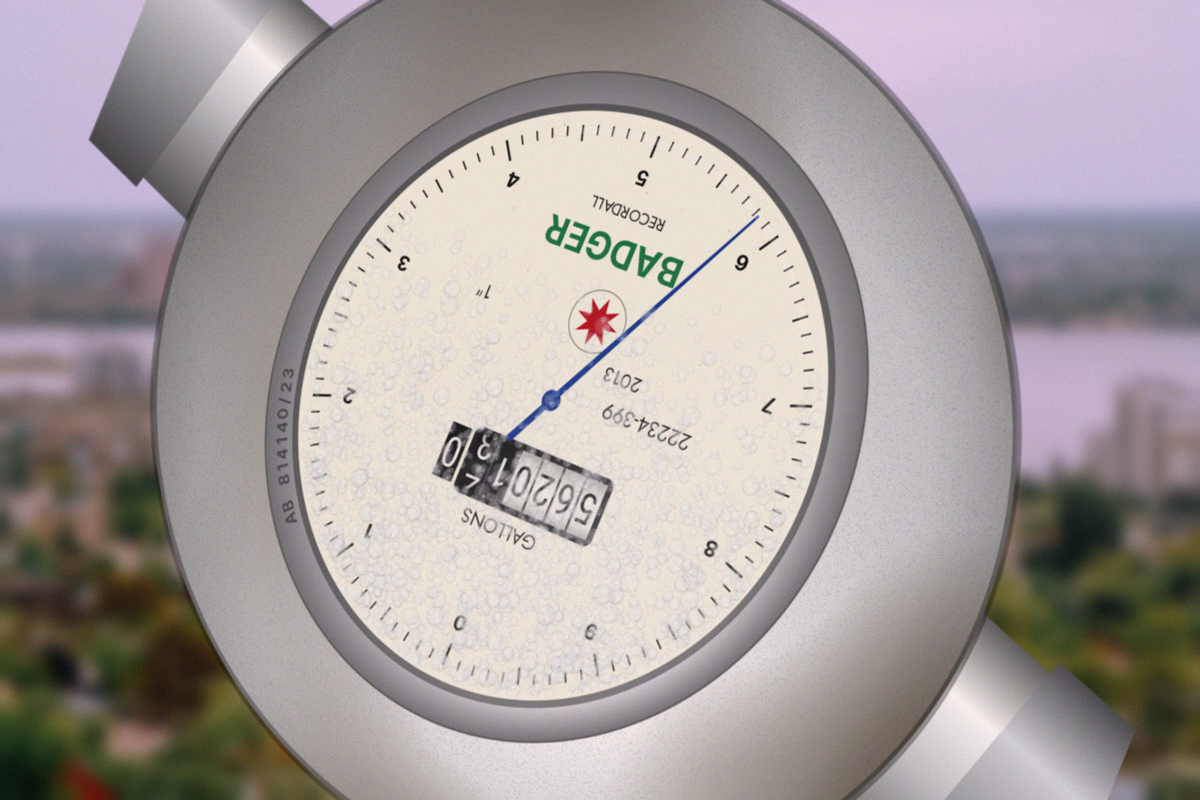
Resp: {"value": 5620125.8, "unit": "gal"}
